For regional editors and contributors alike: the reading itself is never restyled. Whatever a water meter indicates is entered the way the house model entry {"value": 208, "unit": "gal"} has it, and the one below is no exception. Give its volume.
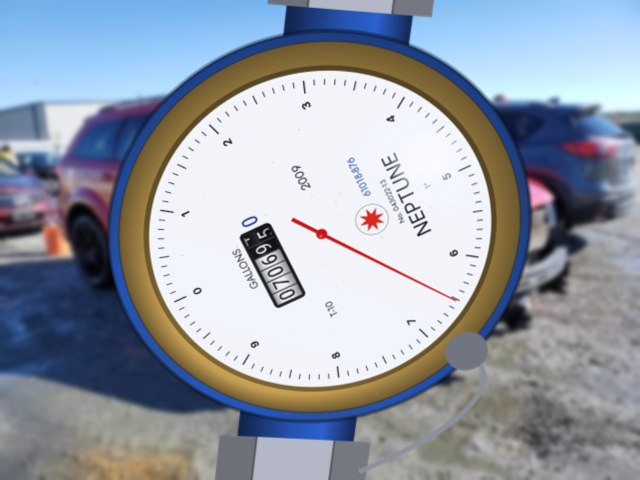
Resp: {"value": 706946.5, "unit": "gal"}
